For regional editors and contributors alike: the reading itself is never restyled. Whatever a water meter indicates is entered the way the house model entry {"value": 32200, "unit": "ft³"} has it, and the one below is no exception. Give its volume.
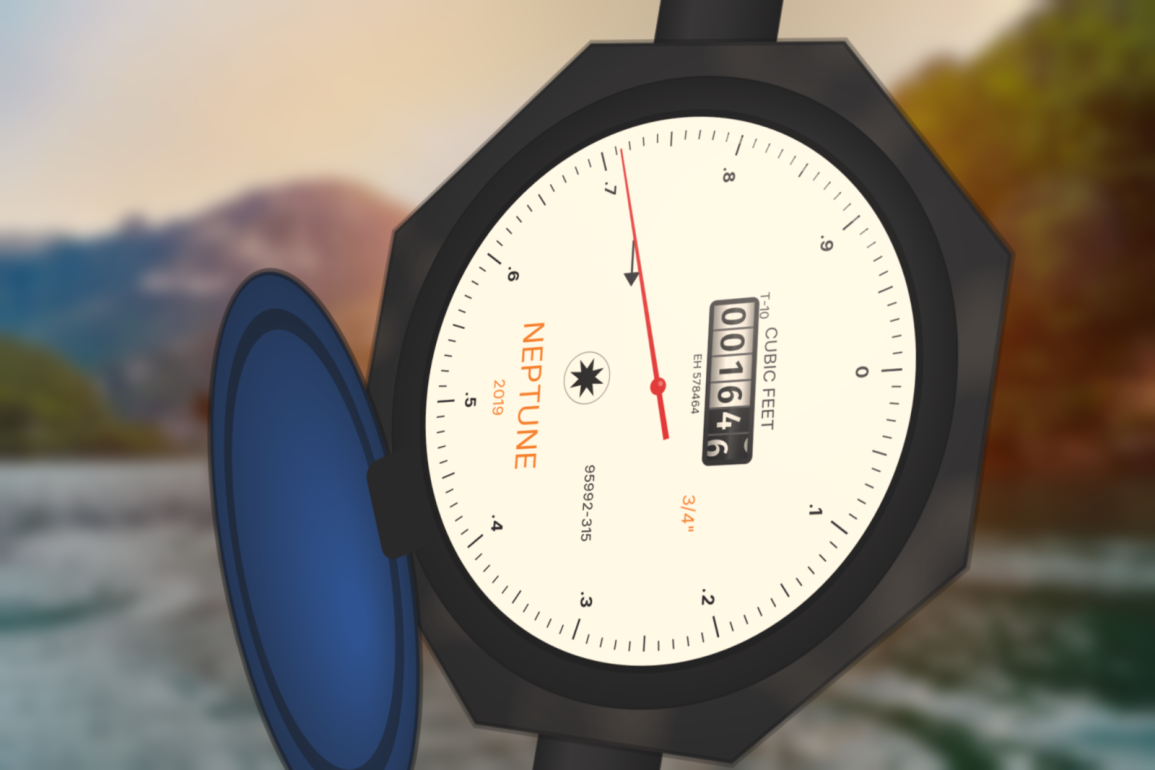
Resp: {"value": 1645.71, "unit": "ft³"}
